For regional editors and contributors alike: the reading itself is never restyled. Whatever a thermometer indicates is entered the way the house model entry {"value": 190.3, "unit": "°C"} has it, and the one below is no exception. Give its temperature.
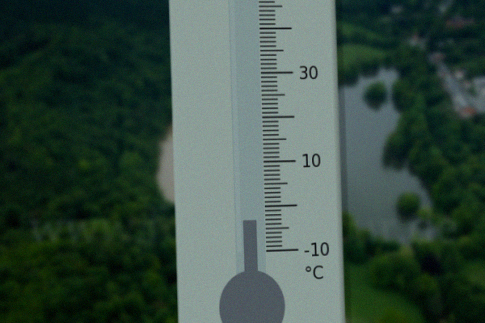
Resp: {"value": -3, "unit": "°C"}
